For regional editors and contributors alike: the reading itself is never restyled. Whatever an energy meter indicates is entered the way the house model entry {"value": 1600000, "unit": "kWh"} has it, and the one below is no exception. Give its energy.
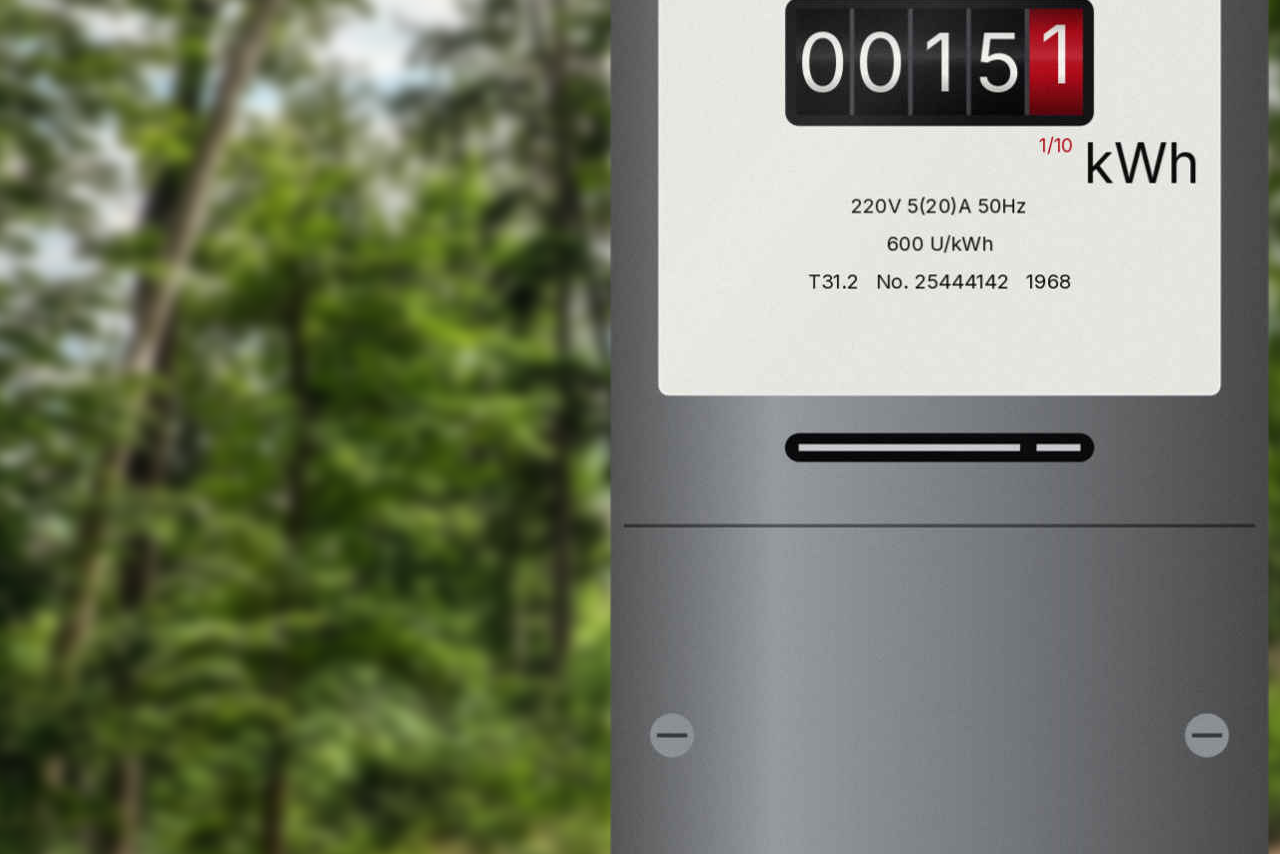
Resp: {"value": 15.1, "unit": "kWh"}
